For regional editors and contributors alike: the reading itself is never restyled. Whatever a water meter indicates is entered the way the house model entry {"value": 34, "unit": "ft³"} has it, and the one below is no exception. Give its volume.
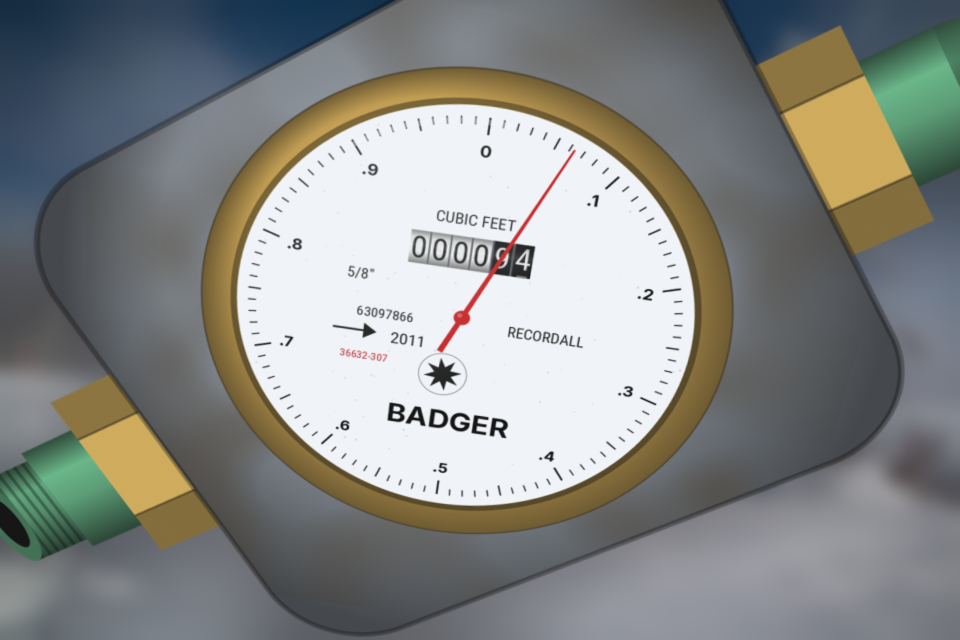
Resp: {"value": 94.06, "unit": "ft³"}
